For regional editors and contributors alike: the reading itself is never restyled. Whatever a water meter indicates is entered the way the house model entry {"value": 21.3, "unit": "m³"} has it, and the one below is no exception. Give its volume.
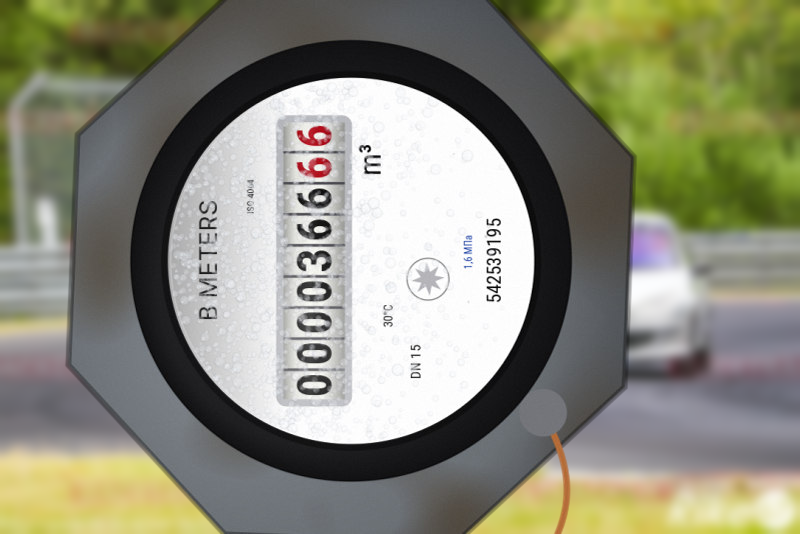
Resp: {"value": 366.66, "unit": "m³"}
